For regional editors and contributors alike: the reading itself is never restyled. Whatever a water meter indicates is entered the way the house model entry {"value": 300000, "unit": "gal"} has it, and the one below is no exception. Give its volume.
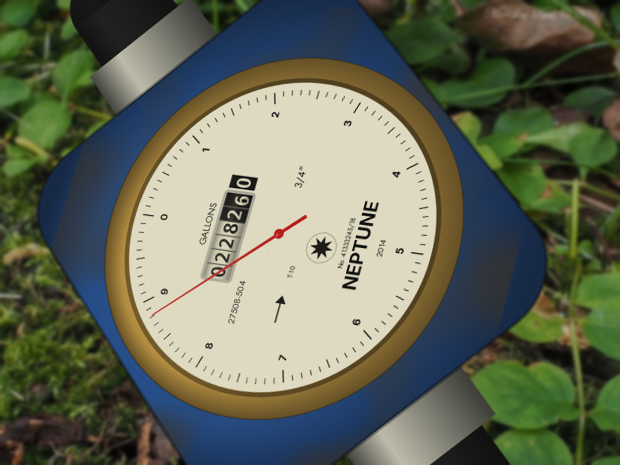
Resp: {"value": 228258.8, "unit": "gal"}
